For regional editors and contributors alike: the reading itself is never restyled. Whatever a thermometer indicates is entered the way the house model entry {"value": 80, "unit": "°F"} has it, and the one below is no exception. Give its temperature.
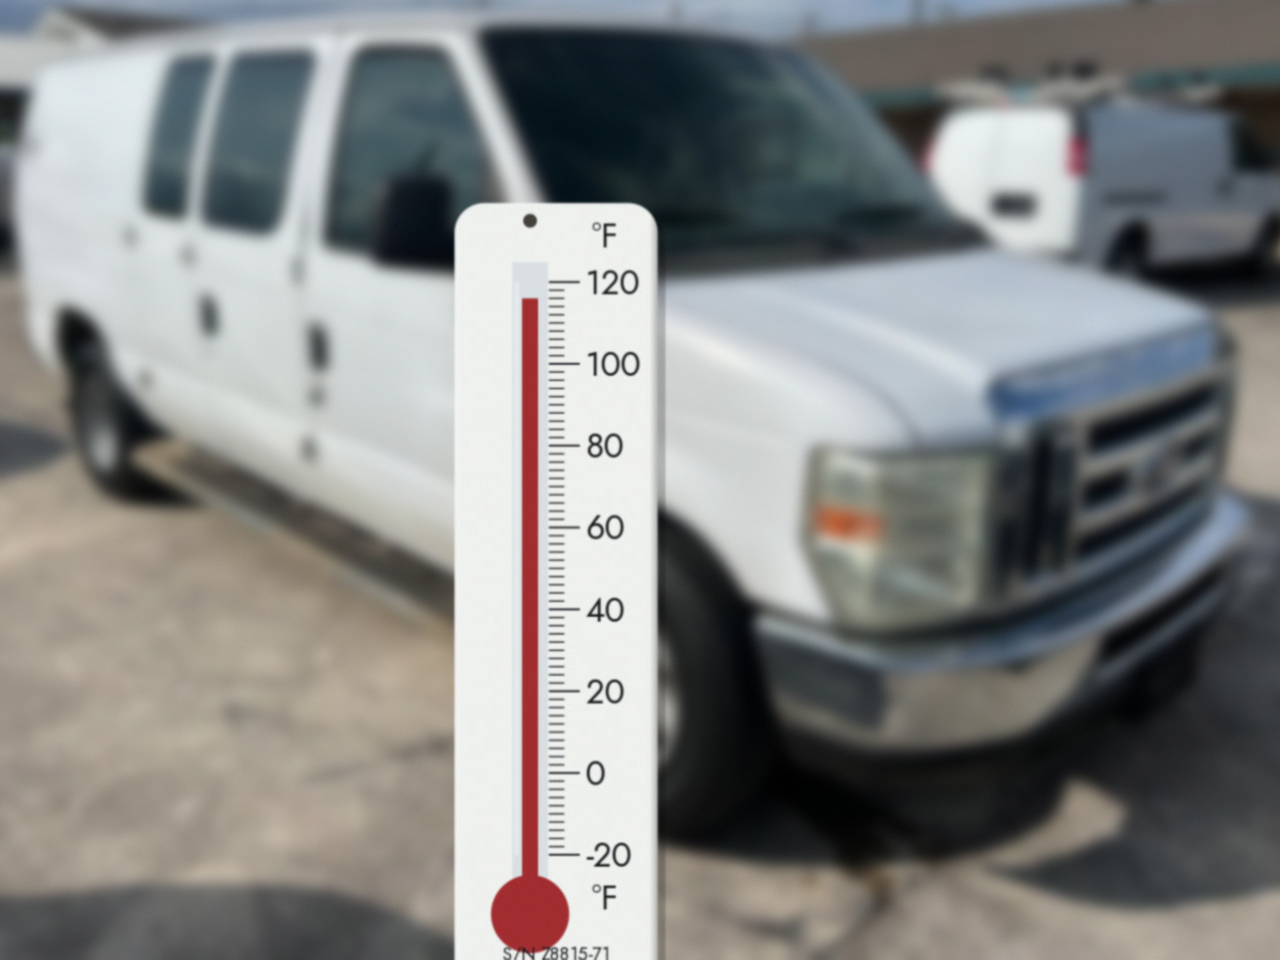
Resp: {"value": 116, "unit": "°F"}
